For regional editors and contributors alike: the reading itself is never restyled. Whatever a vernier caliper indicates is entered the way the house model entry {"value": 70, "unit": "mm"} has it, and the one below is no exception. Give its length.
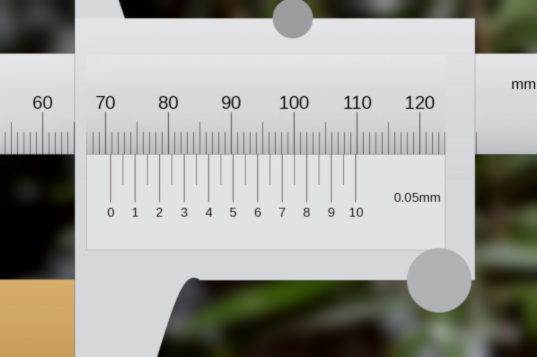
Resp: {"value": 70.8, "unit": "mm"}
